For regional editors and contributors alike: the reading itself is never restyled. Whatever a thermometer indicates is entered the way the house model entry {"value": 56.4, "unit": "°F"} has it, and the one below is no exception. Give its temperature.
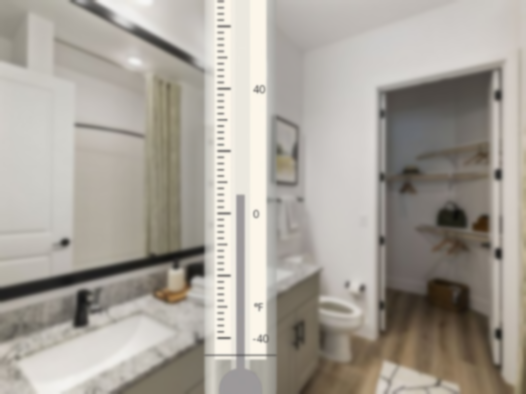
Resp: {"value": 6, "unit": "°F"}
